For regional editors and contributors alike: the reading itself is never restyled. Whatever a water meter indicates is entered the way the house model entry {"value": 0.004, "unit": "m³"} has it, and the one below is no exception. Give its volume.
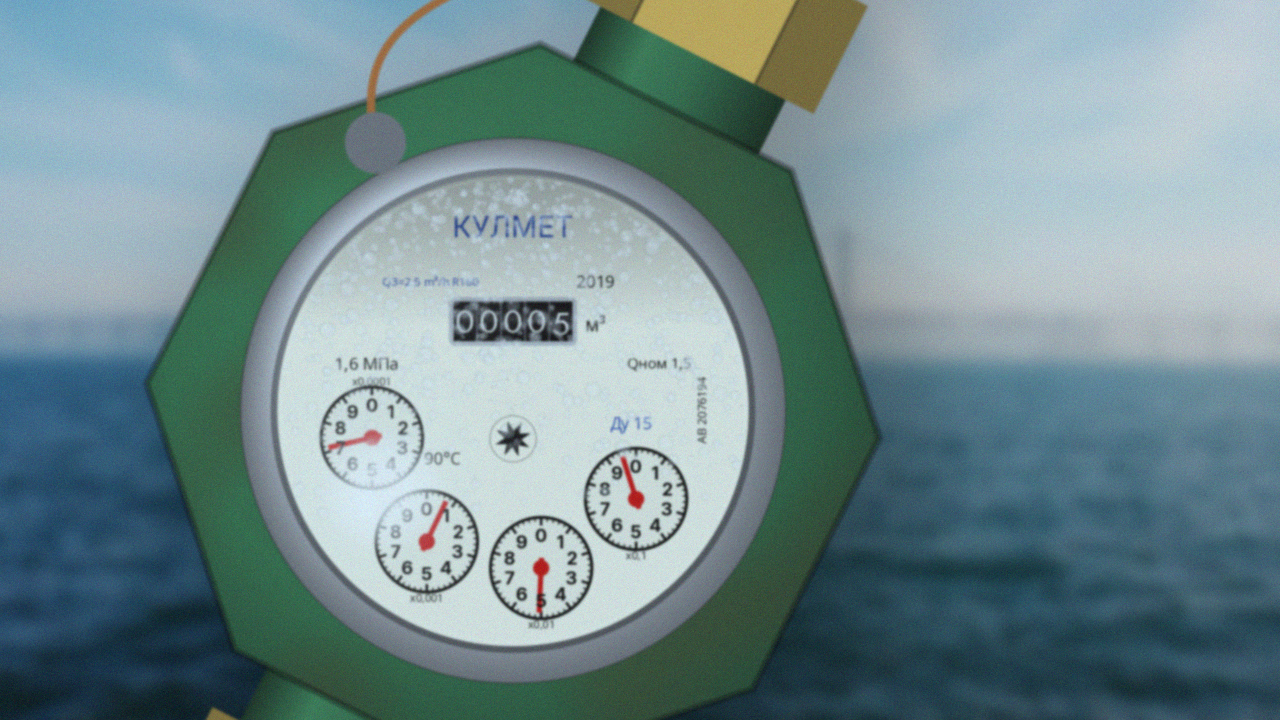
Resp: {"value": 4.9507, "unit": "m³"}
